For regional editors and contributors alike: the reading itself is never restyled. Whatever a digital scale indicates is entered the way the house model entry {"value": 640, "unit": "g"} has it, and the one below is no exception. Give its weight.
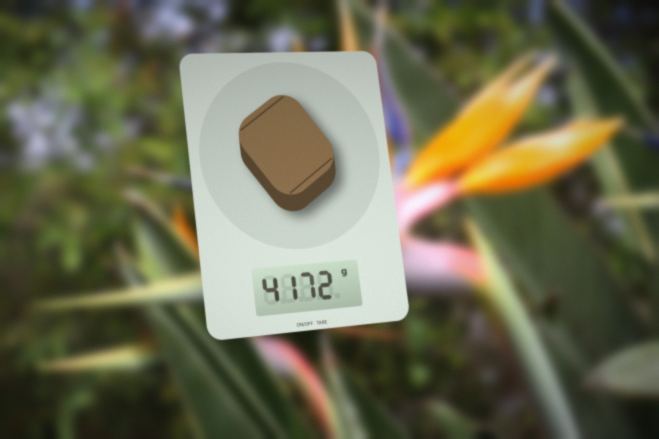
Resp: {"value": 4172, "unit": "g"}
